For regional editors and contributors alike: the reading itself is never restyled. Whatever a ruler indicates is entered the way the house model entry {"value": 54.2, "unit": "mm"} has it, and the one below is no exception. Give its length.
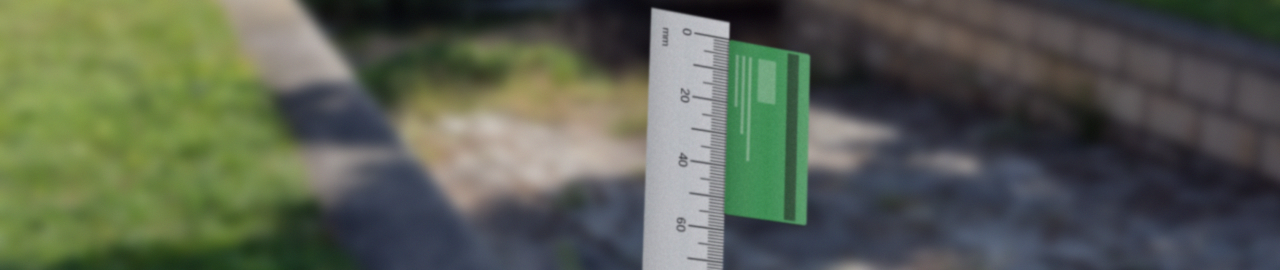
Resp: {"value": 55, "unit": "mm"}
